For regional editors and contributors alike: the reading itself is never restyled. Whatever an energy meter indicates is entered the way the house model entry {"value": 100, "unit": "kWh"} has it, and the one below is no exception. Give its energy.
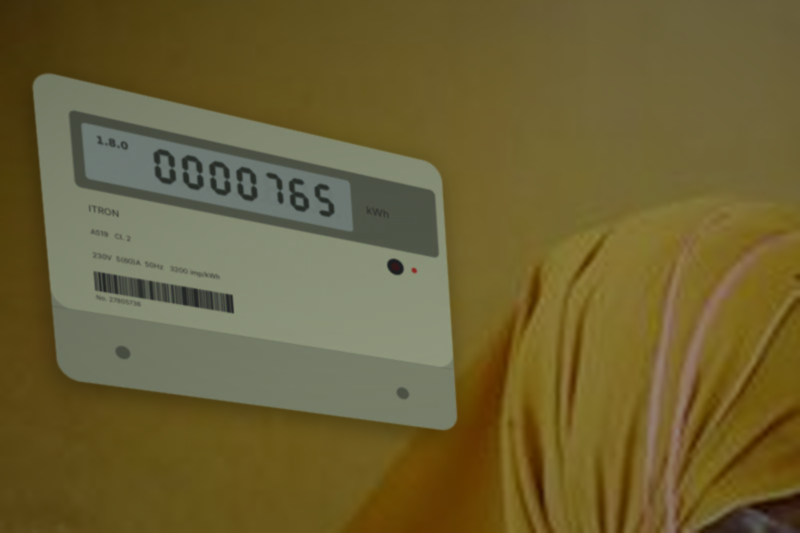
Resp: {"value": 765, "unit": "kWh"}
